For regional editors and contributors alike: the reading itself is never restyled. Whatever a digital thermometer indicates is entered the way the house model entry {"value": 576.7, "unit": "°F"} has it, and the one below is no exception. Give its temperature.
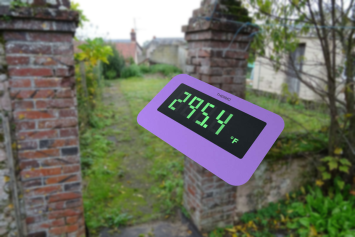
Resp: {"value": 295.4, "unit": "°F"}
